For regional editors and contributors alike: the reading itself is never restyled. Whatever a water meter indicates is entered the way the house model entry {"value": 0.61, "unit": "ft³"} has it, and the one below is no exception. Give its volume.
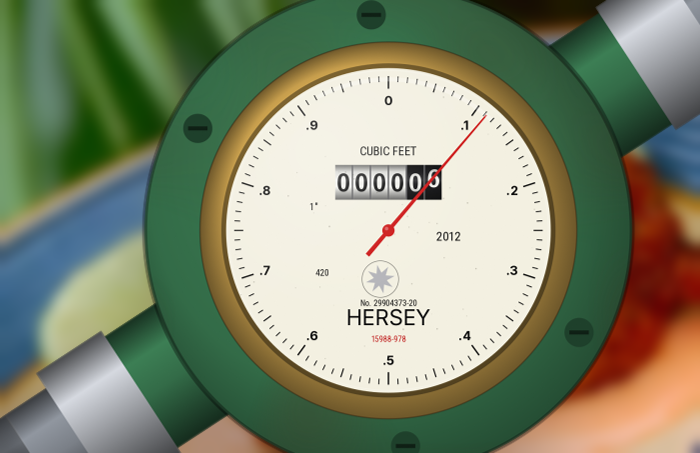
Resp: {"value": 6.11, "unit": "ft³"}
